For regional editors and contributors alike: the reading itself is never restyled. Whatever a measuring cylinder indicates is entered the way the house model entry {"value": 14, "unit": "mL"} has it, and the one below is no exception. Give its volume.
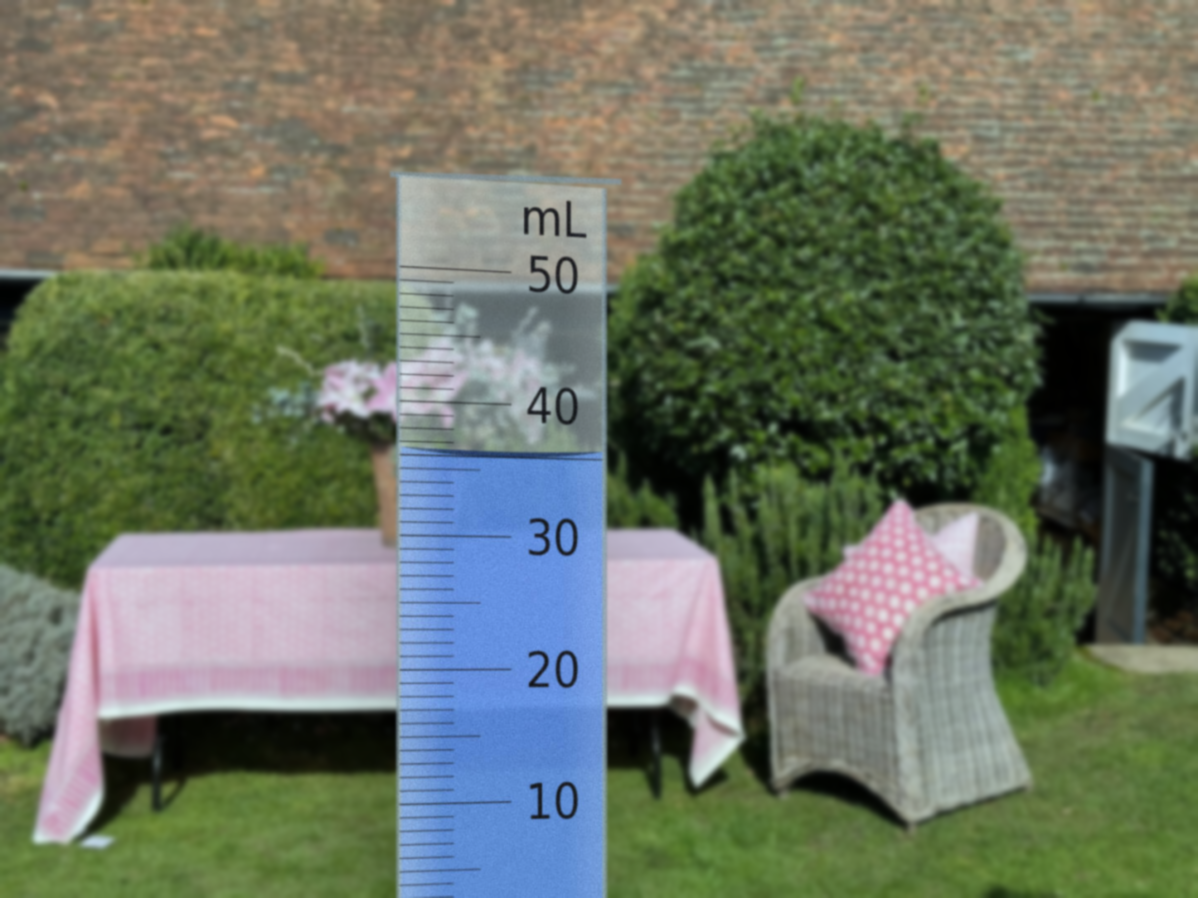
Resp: {"value": 36, "unit": "mL"}
